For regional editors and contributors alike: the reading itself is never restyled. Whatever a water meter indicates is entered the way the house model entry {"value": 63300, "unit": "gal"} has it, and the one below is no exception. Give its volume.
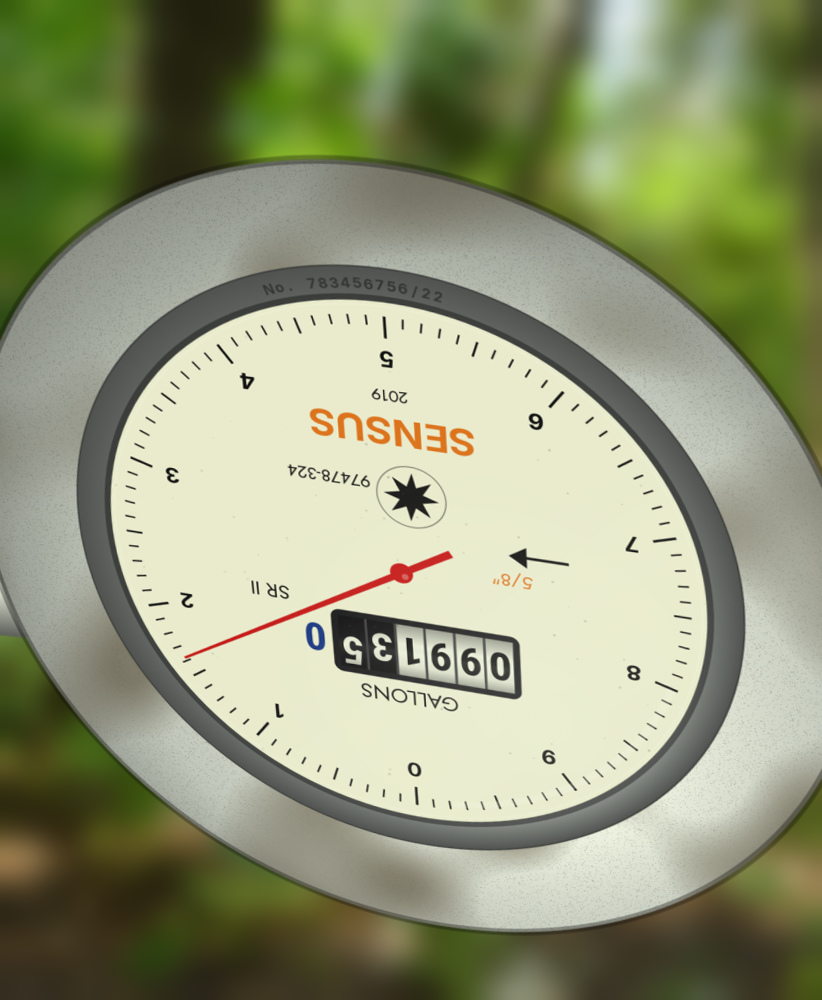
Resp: {"value": 991351.6, "unit": "gal"}
